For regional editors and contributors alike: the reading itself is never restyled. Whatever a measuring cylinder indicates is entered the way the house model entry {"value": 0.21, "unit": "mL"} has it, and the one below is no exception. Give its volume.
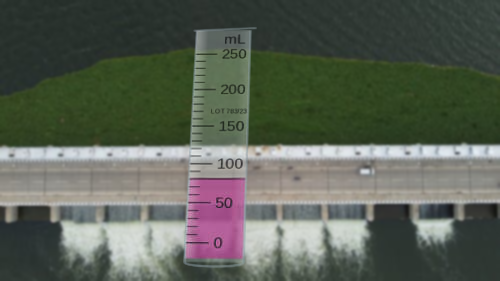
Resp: {"value": 80, "unit": "mL"}
